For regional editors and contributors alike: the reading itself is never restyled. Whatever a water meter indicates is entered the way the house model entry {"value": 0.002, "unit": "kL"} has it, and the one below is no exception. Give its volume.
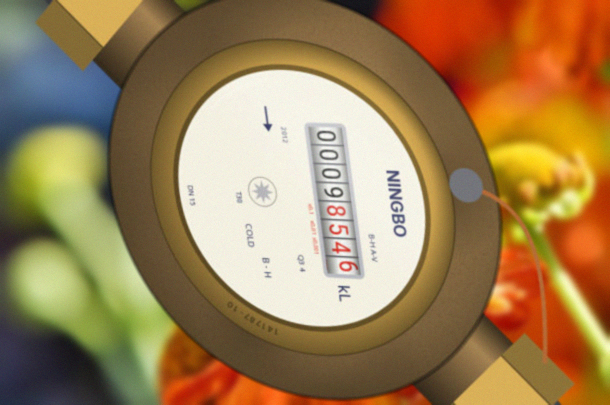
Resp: {"value": 9.8546, "unit": "kL"}
